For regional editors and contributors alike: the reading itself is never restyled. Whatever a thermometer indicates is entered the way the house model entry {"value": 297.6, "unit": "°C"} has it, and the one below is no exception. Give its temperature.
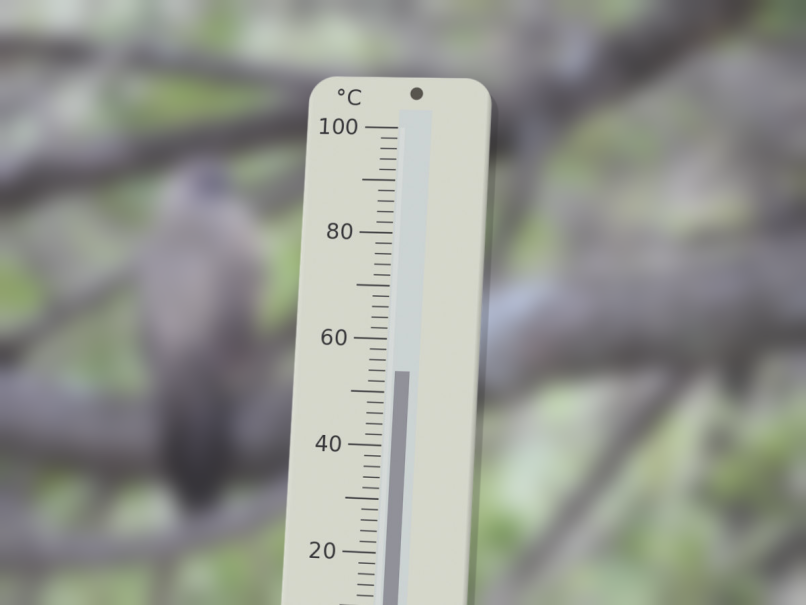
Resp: {"value": 54, "unit": "°C"}
